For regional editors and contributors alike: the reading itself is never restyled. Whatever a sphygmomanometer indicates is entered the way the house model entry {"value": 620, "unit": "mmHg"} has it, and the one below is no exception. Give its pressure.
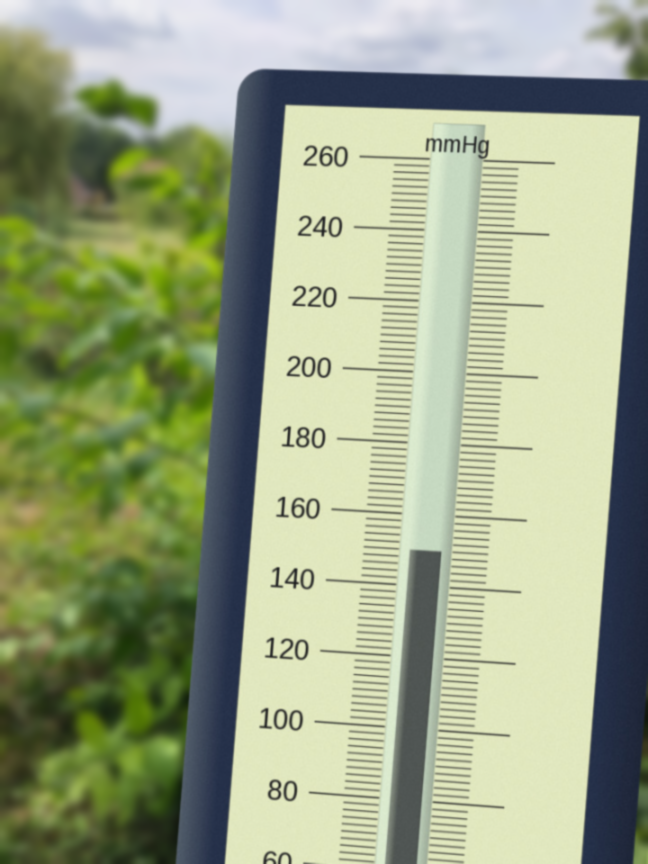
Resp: {"value": 150, "unit": "mmHg"}
